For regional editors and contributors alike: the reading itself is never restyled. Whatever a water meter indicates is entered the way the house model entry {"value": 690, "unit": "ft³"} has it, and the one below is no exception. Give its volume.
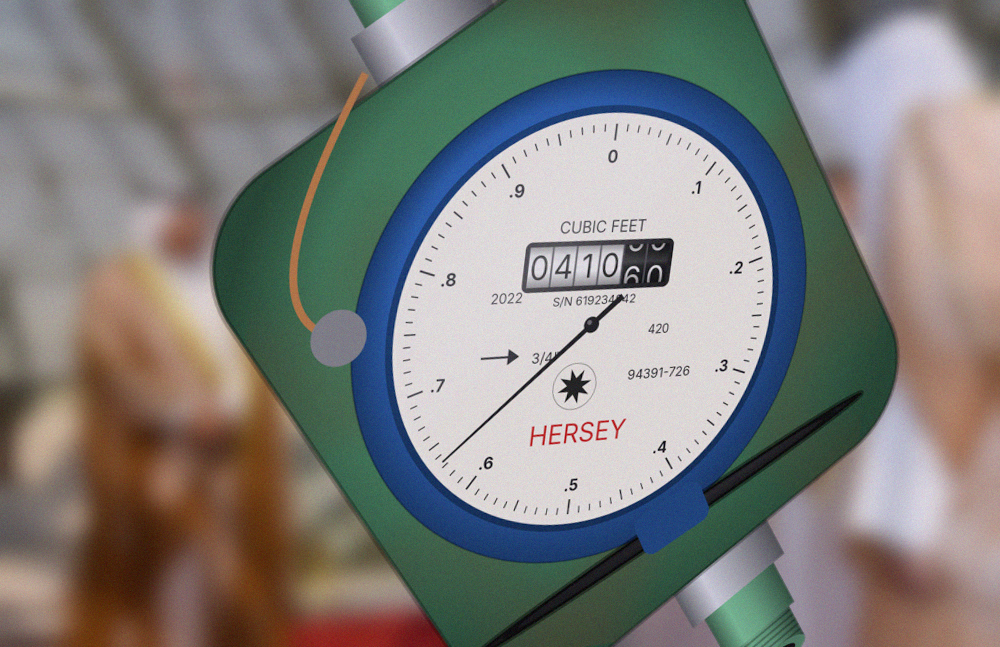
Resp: {"value": 41059.63, "unit": "ft³"}
